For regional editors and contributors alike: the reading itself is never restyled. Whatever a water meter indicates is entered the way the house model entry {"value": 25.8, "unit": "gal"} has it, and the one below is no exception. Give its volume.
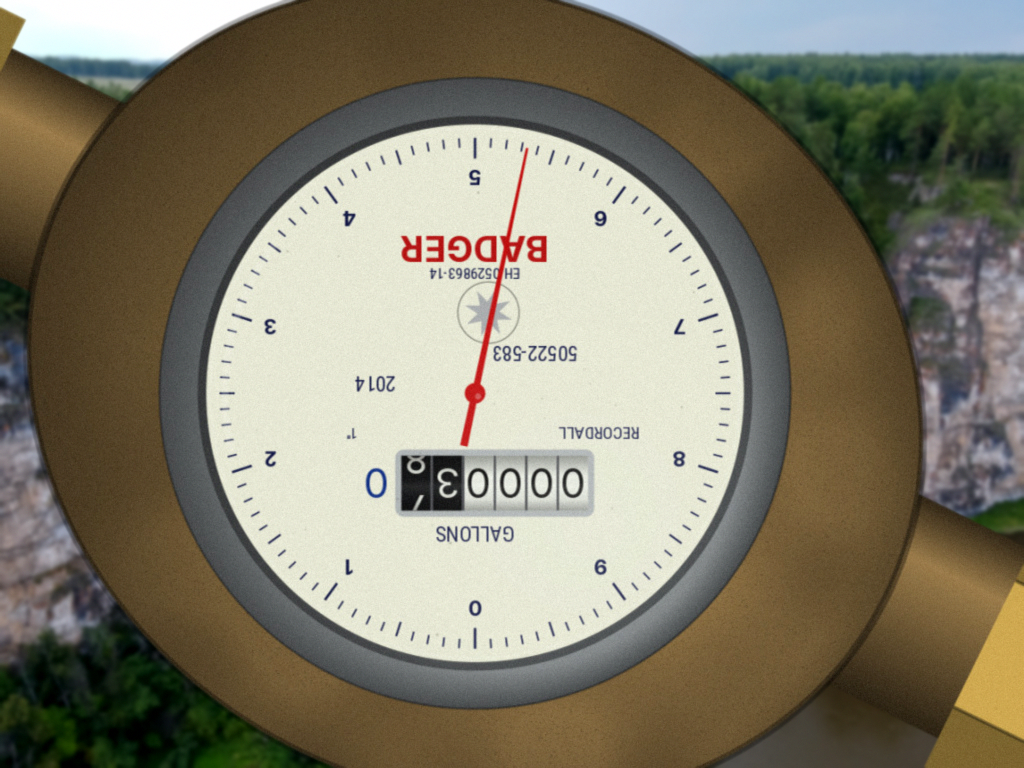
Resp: {"value": 375.3, "unit": "gal"}
